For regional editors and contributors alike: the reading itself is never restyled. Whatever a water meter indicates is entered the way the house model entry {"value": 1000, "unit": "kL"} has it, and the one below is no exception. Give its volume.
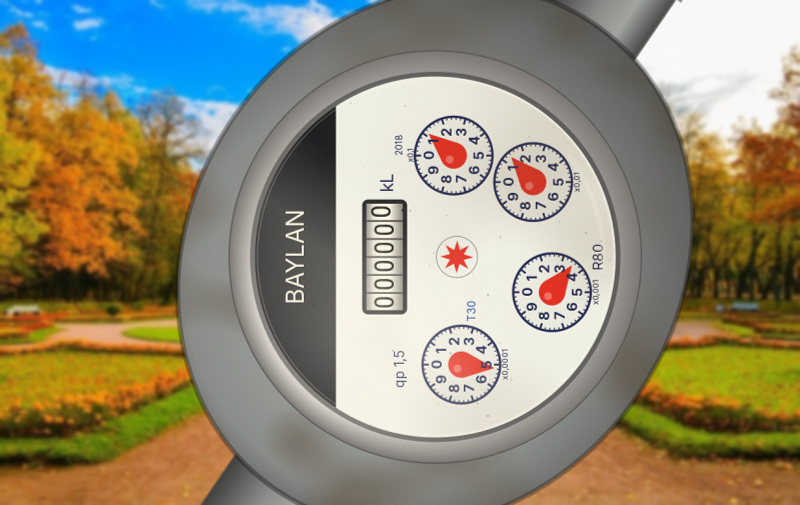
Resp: {"value": 0.1135, "unit": "kL"}
